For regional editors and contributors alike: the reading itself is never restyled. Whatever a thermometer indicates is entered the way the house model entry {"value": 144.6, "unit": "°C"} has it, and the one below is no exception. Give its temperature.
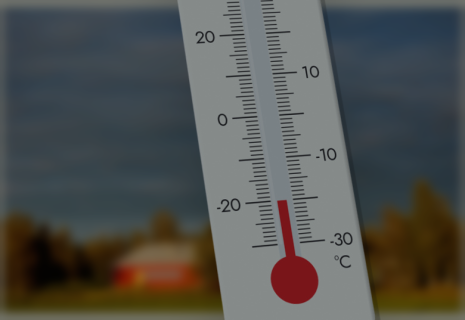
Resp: {"value": -20, "unit": "°C"}
